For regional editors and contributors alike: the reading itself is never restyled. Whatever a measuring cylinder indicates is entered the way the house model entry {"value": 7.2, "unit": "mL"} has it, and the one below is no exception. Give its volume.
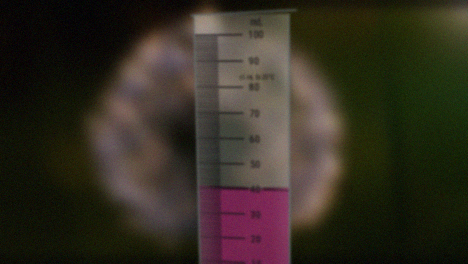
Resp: {"value": 40, "unit": "mL"}
